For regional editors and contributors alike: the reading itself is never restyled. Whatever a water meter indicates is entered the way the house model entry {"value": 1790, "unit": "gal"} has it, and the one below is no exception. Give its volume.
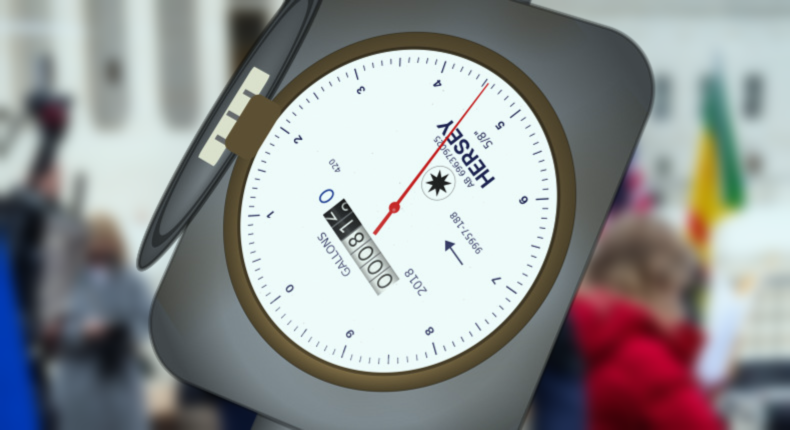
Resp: {"value": 8124.5, "unit": "gal"}
